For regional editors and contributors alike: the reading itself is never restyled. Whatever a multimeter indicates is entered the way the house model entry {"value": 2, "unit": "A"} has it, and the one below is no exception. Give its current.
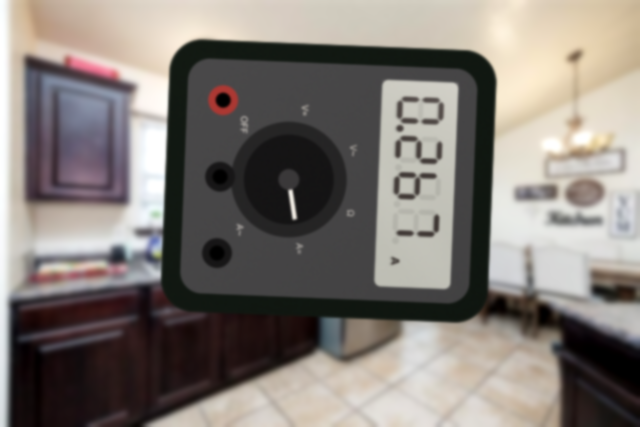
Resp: {"value": 0.267, "unit": "A"}
